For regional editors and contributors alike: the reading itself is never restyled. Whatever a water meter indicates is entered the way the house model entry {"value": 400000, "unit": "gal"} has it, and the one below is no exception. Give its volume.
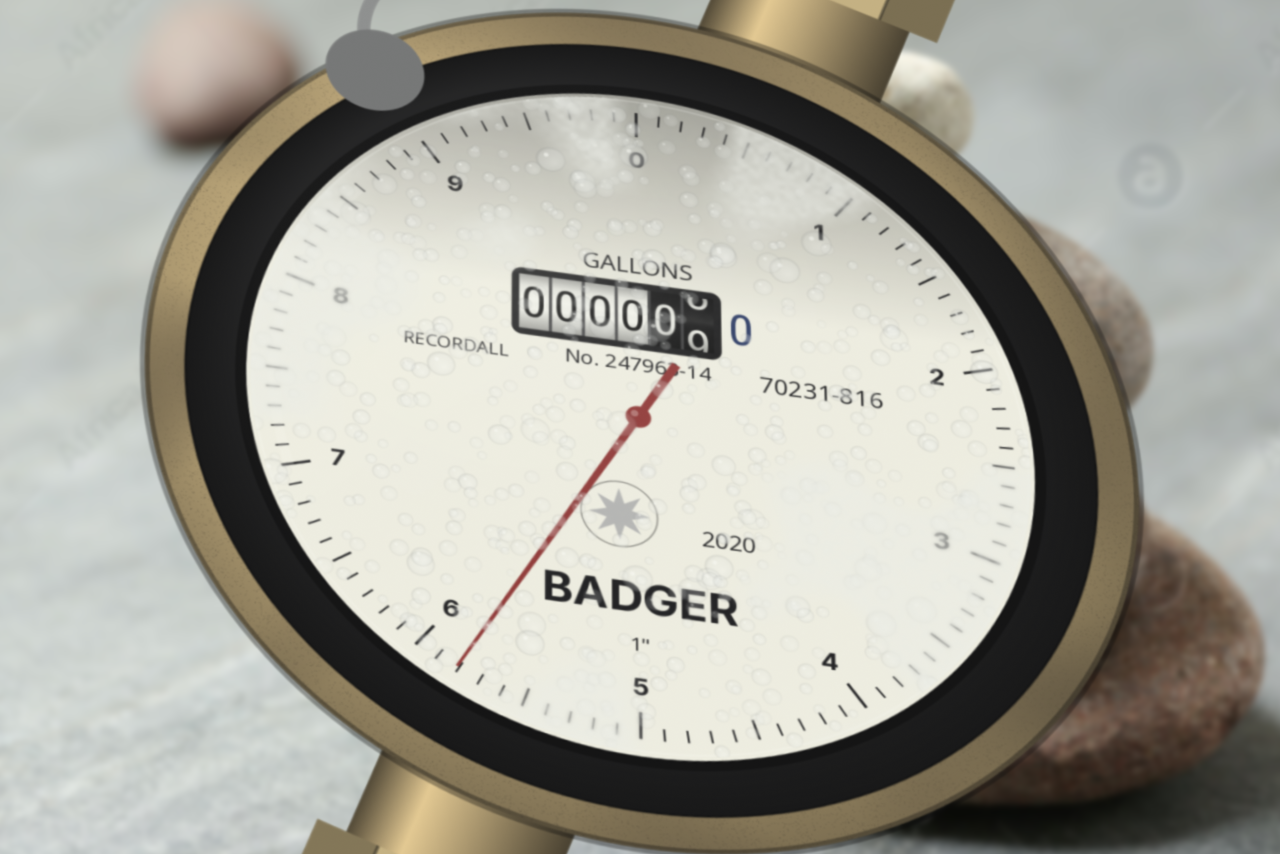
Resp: {"value": 85.8, "unit": "gal"}
